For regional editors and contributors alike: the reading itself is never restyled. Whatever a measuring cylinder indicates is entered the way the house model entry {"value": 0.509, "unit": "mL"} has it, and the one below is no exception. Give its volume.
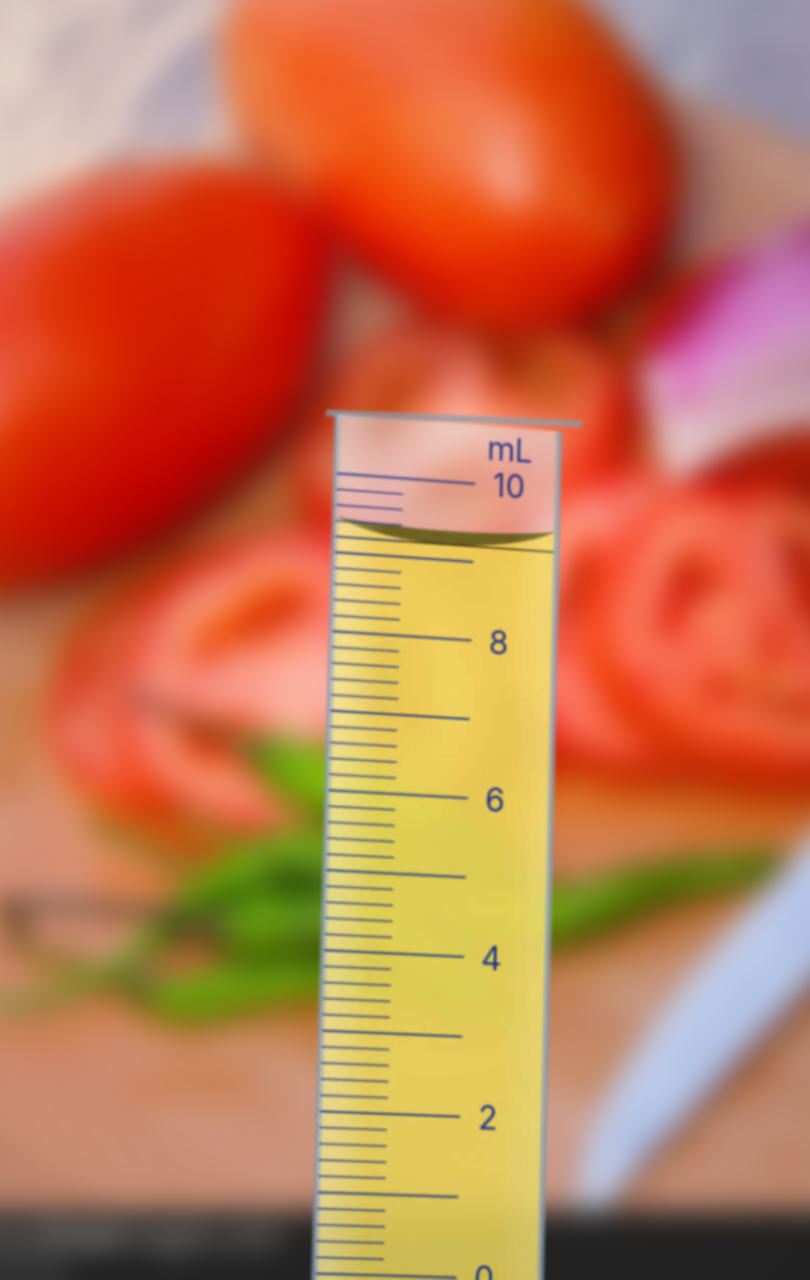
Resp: {"value": 9.2, "unit": "mL"}
